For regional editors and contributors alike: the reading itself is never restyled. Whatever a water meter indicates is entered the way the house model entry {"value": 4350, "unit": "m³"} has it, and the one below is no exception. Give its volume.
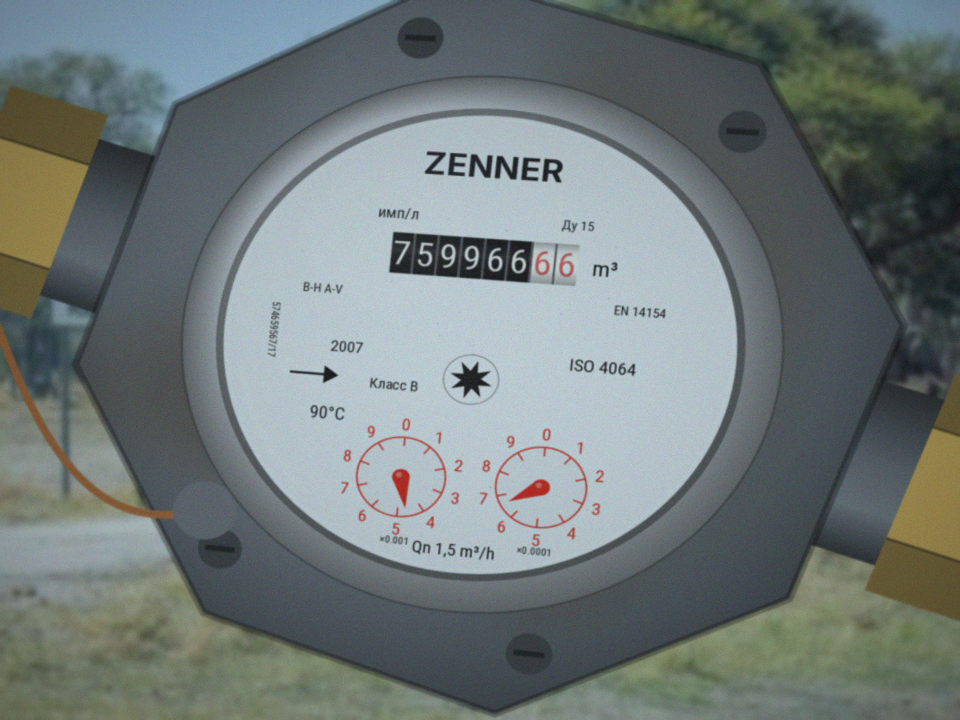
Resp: {"value": 759966.6646, "unit": "m³"}
